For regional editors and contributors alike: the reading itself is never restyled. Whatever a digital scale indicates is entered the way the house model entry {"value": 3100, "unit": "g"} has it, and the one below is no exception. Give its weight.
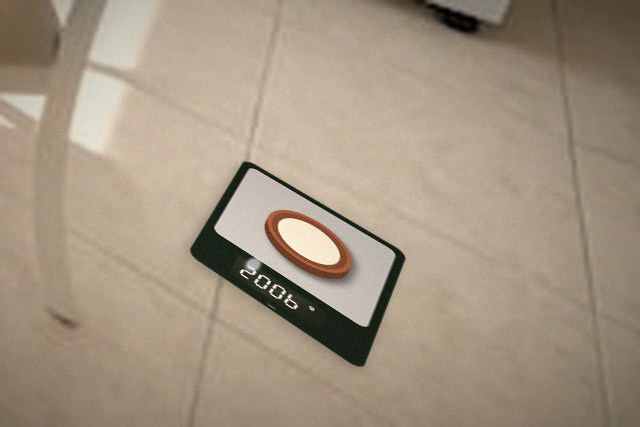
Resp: {"value": 2006, "unit": "g"}
